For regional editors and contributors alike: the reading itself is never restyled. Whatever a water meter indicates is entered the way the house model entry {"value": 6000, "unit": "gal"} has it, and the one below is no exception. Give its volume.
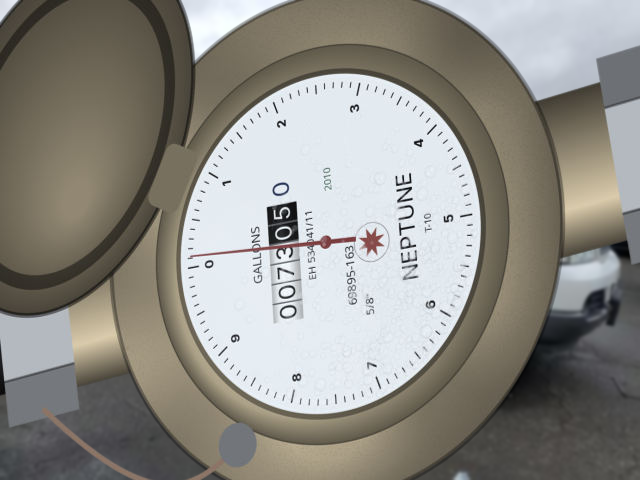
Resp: {"value": 73050.1, "unit": "gal"}
